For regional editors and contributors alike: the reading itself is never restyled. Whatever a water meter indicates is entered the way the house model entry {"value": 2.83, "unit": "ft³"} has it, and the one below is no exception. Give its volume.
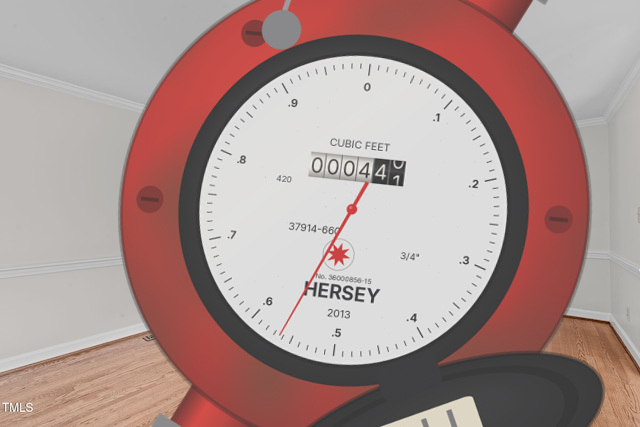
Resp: {"value": 440.56, "unit": "ft³"}
